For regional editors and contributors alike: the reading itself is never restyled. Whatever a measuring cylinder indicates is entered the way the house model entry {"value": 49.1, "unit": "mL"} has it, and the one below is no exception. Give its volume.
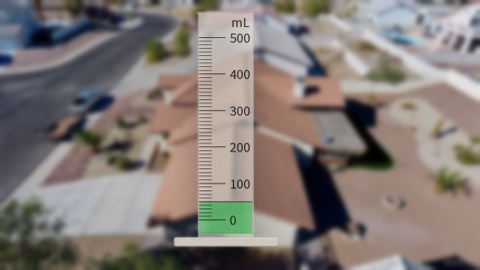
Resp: {"value": 50, "unit": "mL"}
